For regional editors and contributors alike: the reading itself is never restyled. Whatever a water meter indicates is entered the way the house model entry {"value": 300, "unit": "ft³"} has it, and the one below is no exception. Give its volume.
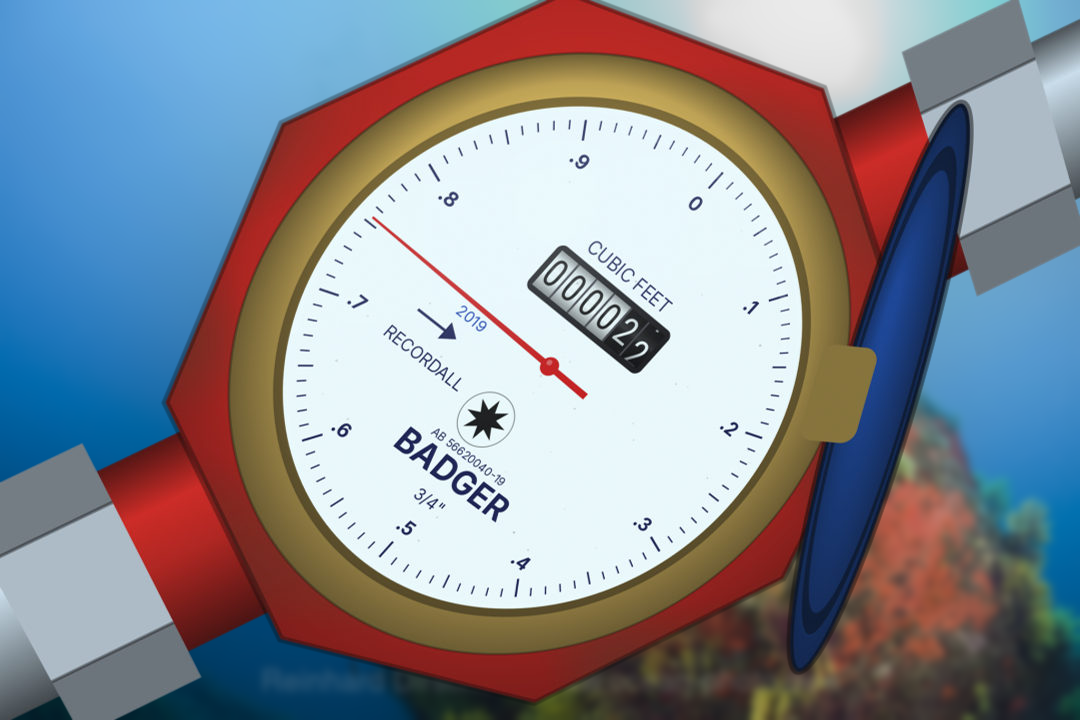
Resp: {"value": 21.75, "unit": "ft³"}
